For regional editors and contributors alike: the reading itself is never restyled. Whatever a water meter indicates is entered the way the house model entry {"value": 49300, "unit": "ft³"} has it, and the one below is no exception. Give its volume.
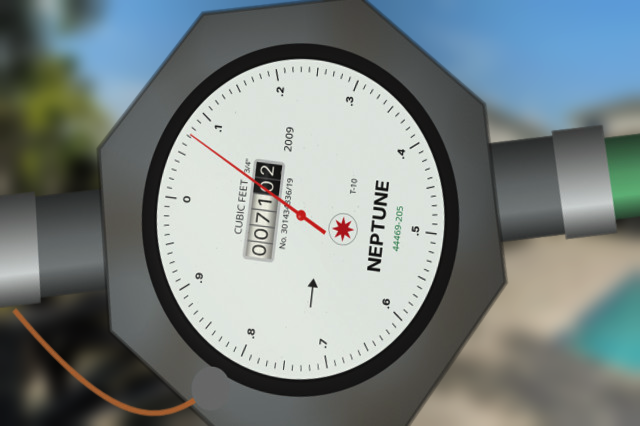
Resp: {"value": 7102.07, "unit": "ft³"}
